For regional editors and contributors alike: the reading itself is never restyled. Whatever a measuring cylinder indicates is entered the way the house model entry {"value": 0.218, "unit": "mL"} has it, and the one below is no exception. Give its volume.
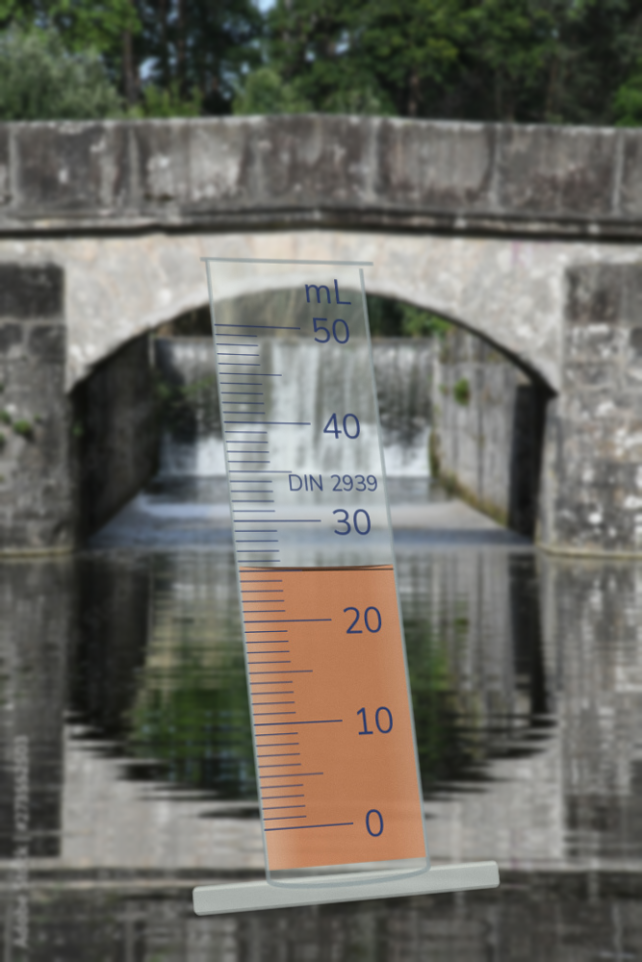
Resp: {"value": 25, "unit": "mL"}
